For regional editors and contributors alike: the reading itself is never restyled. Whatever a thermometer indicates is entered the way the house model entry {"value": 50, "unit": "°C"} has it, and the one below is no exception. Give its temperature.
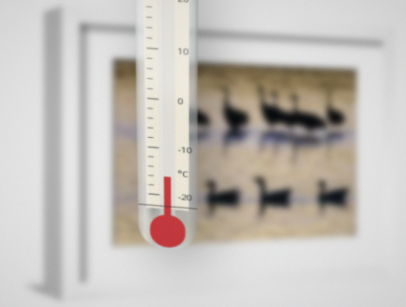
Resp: {"value": -16, "unit": "°C"}
